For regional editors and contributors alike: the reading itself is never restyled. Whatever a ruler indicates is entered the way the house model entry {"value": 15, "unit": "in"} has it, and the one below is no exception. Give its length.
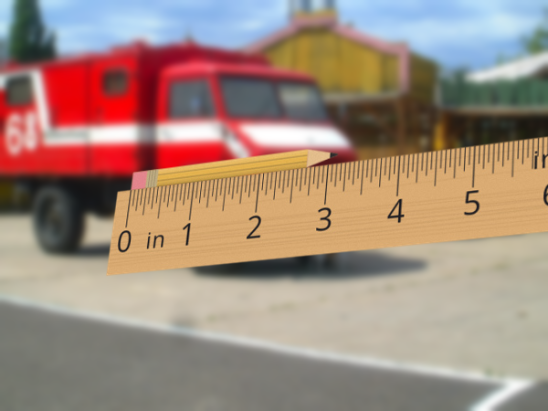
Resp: {"value": 3.125, "unit": "in"}
